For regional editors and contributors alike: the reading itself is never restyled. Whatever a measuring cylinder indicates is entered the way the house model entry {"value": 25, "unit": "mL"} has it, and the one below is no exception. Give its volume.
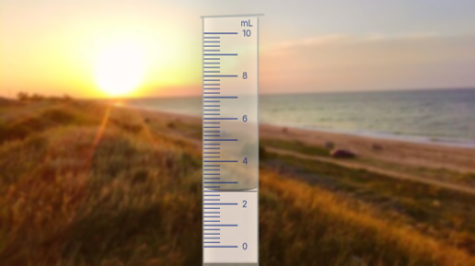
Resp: {"value": 2.6, "unit": "mL"}
